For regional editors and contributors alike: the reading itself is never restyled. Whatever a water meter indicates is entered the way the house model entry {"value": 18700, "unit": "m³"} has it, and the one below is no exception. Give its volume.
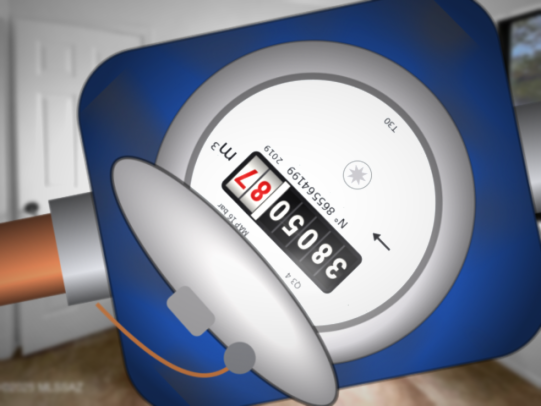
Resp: {"value": 38050.87, "unit": "m³"}
